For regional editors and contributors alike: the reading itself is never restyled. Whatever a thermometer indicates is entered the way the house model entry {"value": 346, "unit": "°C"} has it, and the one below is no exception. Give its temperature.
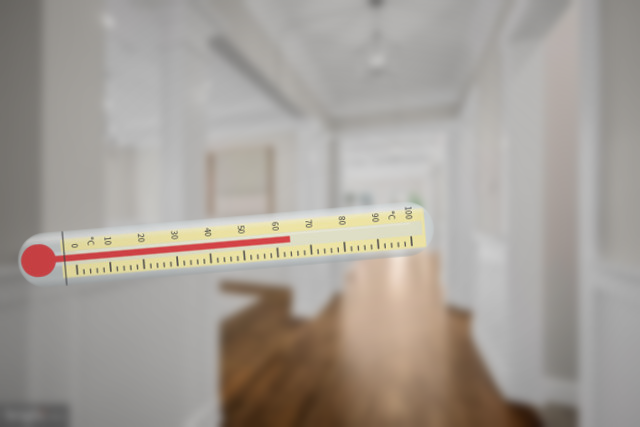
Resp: {"value": 64, "unit": "°C"}
